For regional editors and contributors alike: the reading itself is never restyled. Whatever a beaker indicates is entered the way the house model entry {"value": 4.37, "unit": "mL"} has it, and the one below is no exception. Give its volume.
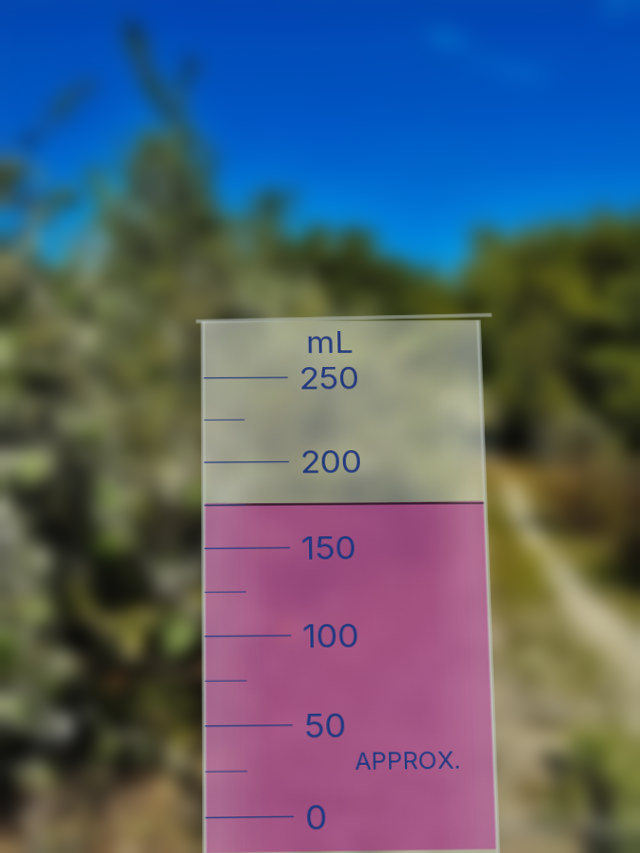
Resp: {"value": 175, "unit": "mL"}
